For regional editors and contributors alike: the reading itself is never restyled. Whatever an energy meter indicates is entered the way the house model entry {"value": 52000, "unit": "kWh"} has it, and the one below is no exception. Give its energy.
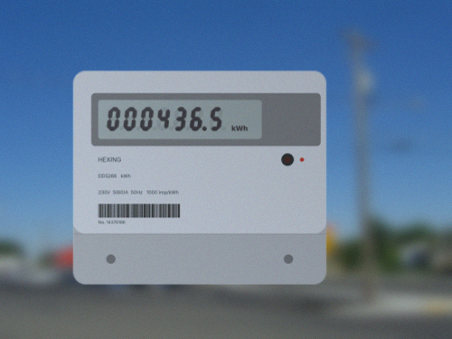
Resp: {"value": 436.5, "unit": "kWh"}
